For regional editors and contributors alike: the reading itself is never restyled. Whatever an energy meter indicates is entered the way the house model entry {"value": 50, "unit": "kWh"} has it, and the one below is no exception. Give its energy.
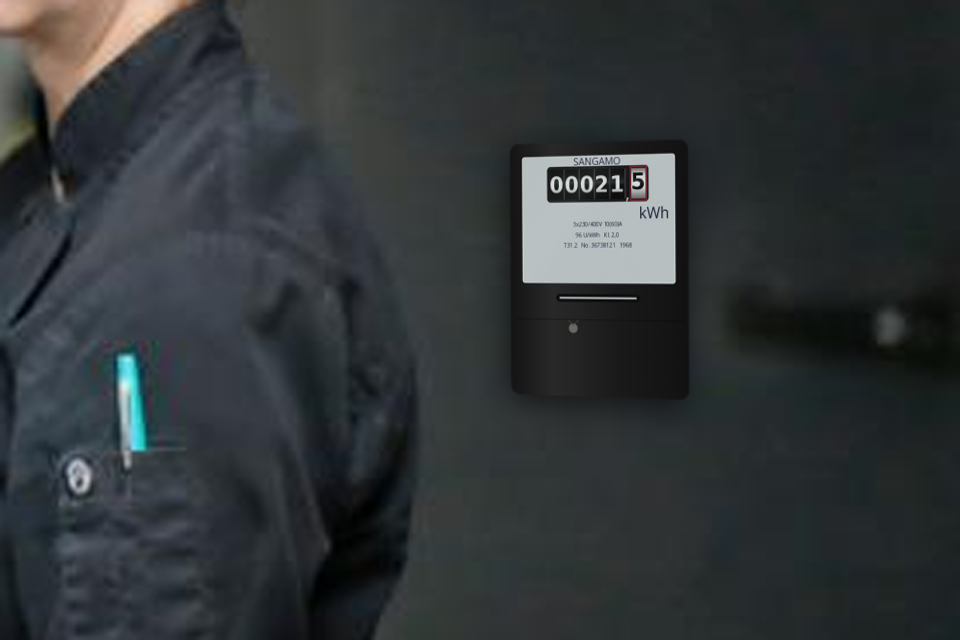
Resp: {"value": 21.5, "unit": "kWh"}
